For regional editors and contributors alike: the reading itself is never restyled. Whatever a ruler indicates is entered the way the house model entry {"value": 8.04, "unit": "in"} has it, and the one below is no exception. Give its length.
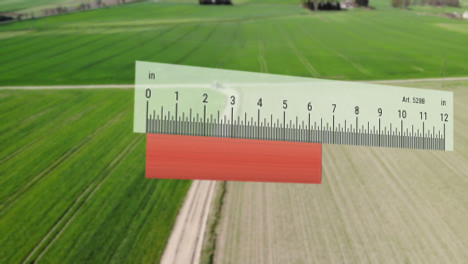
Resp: {"value": 6.5, "unit": "in"}
